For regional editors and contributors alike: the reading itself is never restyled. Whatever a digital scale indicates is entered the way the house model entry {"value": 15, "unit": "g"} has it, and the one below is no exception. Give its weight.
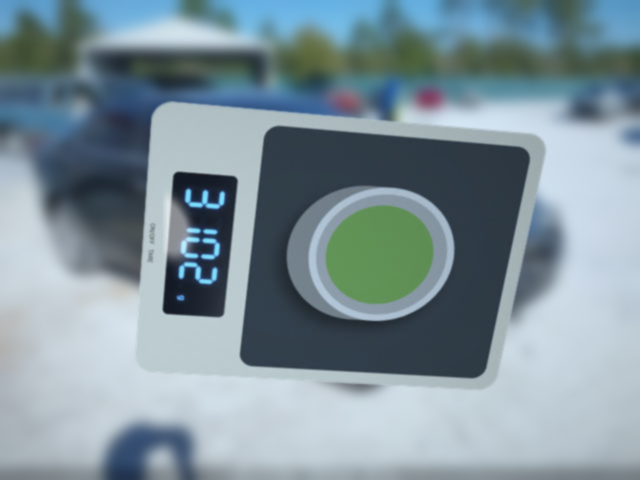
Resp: {"value": 3102, "unit": "g"}
